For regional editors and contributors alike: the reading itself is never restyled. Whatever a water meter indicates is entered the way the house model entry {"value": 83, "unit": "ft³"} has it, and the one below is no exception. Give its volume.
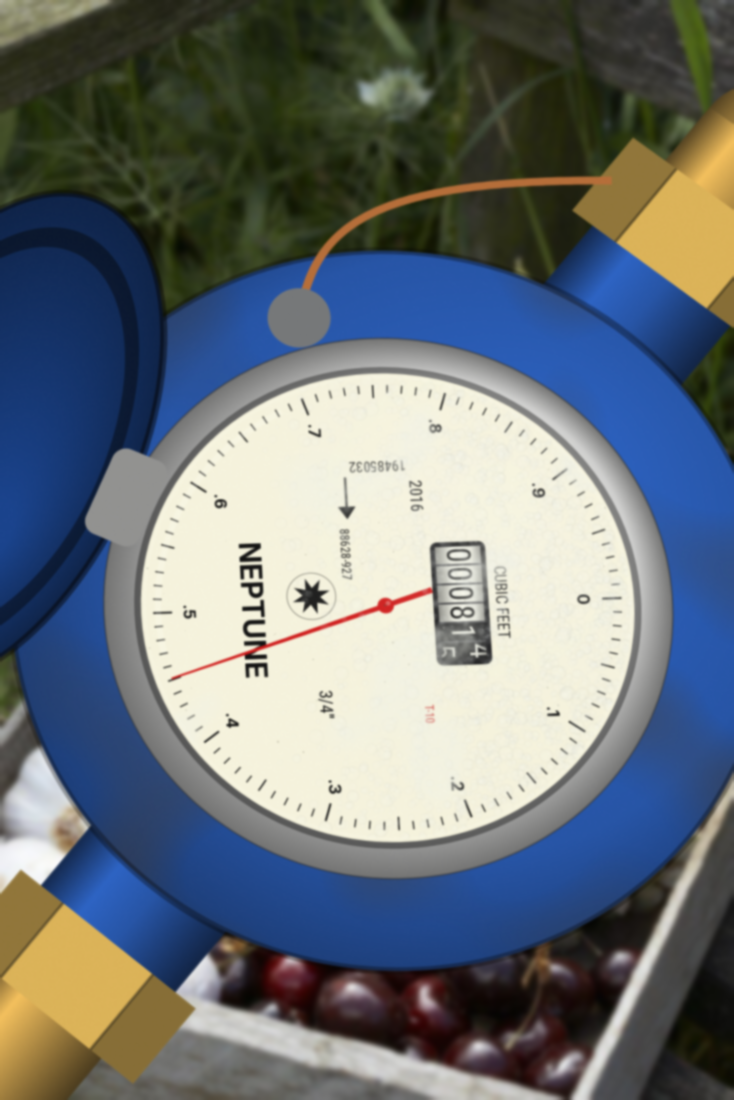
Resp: {"value": 814.45, "unit": "ft³"}
